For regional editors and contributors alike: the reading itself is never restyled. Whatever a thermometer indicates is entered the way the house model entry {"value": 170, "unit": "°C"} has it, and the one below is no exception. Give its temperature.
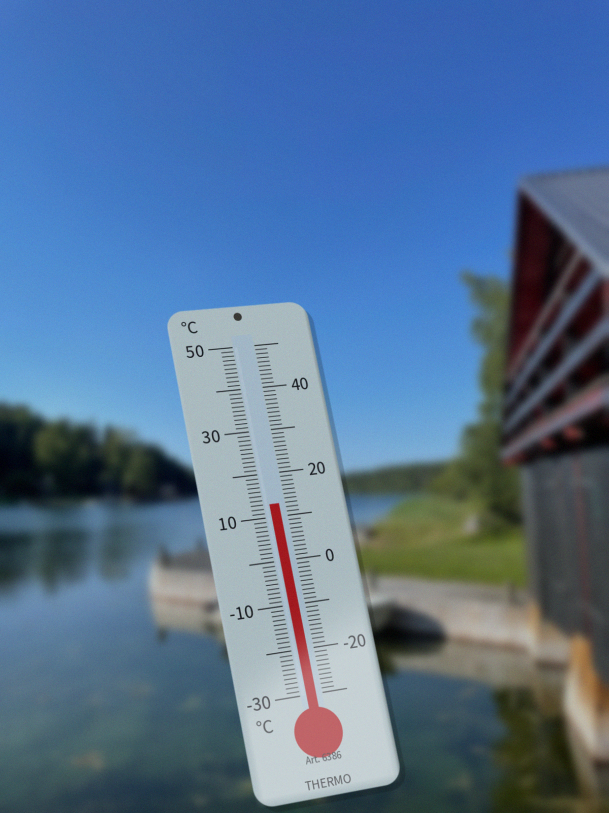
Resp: {"value": 13, "unit": "°C"}
